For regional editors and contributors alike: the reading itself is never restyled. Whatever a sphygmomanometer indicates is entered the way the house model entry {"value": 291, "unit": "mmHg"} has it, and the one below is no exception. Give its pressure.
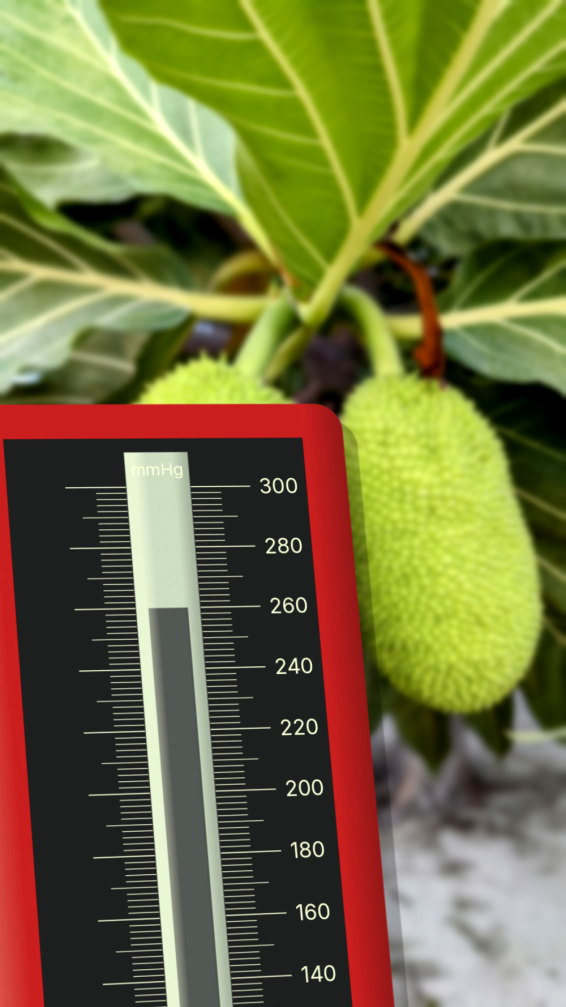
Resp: {"value": 260, "unit": "mmHg"}
